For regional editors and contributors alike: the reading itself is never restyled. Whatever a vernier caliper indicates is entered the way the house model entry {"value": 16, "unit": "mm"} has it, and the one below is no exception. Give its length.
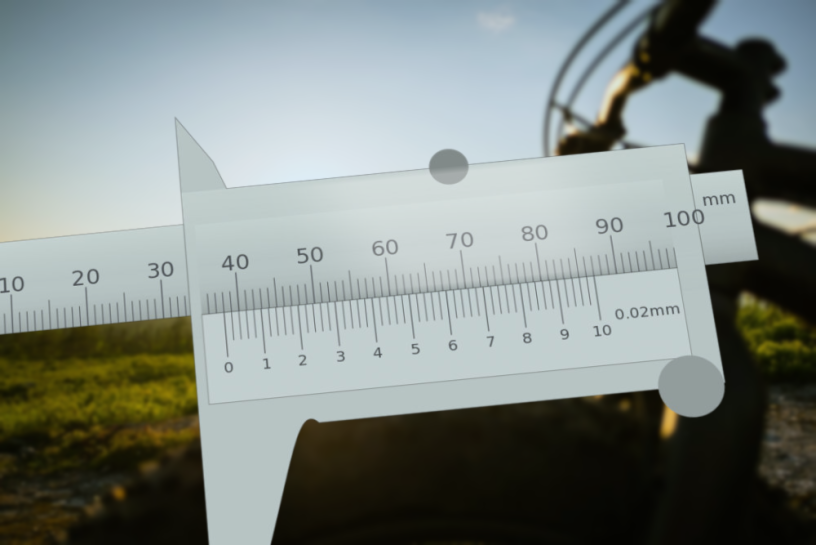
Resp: {"value": 38.0, "unit": "mm"}
